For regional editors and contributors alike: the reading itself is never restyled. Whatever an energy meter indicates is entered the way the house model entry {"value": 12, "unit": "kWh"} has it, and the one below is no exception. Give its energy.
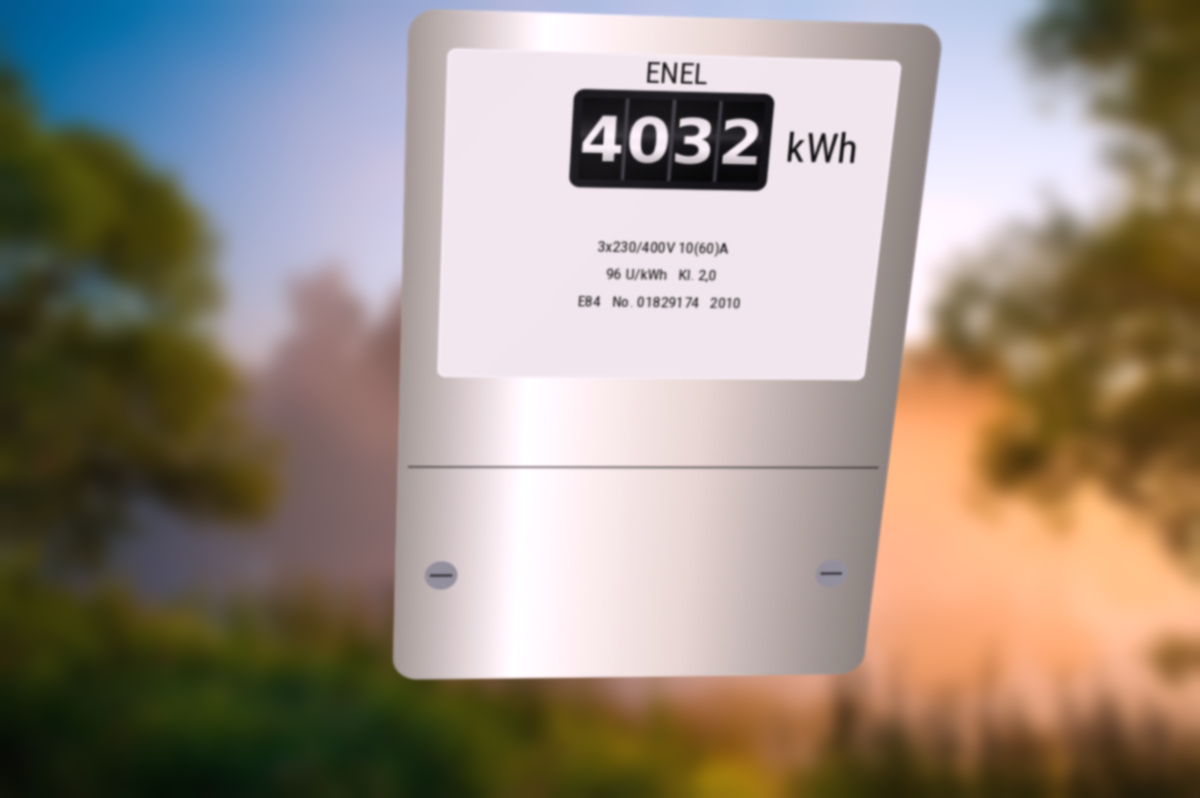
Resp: {"value": 4032, "unit": "kWh"}
